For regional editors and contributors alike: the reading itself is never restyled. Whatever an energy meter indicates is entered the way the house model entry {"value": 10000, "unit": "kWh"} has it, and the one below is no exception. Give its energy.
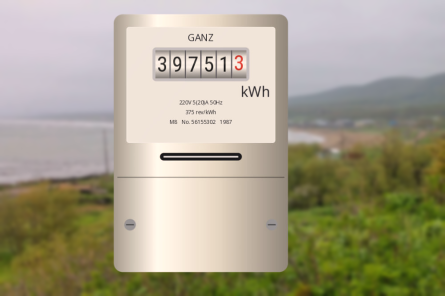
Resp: {"value": 39751.3, "unit": "kWh"}
